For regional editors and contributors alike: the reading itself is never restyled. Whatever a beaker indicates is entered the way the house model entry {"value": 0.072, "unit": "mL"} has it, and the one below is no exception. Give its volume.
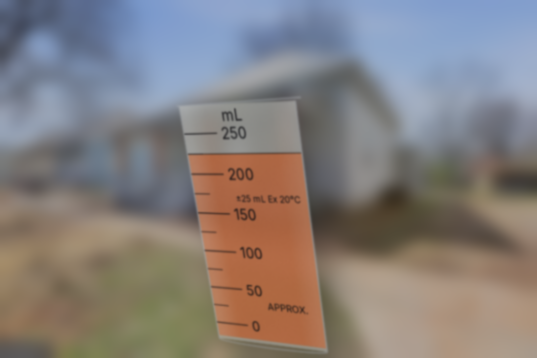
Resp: {"value": 225, "unit": "mL"}
